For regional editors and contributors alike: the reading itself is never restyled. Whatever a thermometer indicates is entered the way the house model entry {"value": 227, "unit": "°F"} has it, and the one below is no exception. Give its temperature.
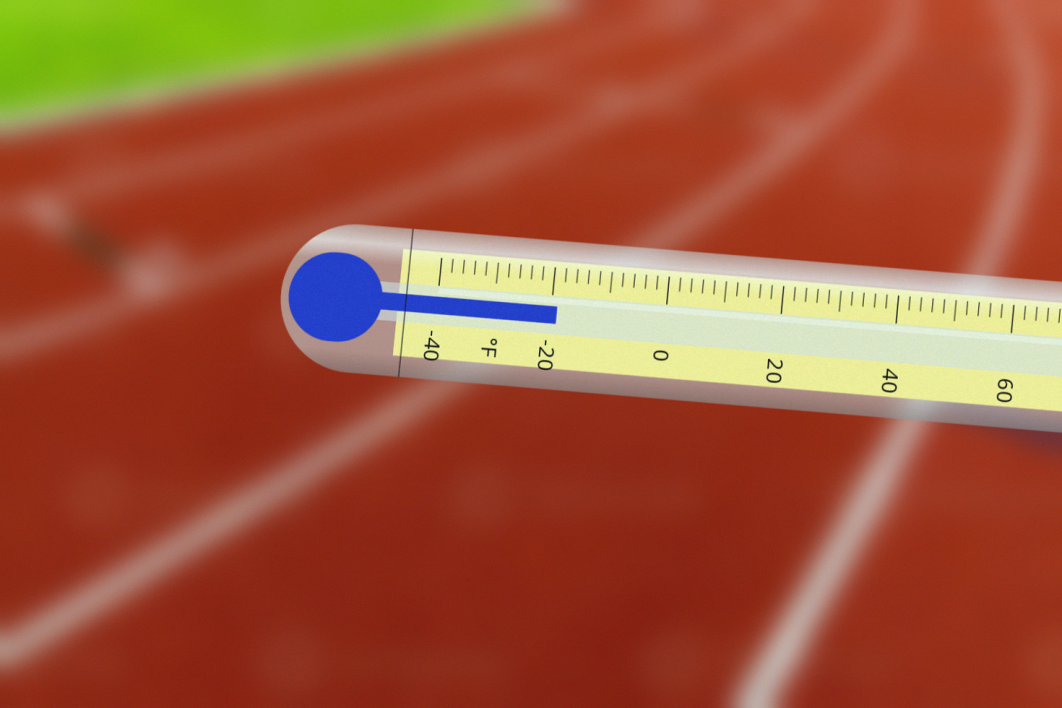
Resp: {"value": -19, "unit": "°F"}
